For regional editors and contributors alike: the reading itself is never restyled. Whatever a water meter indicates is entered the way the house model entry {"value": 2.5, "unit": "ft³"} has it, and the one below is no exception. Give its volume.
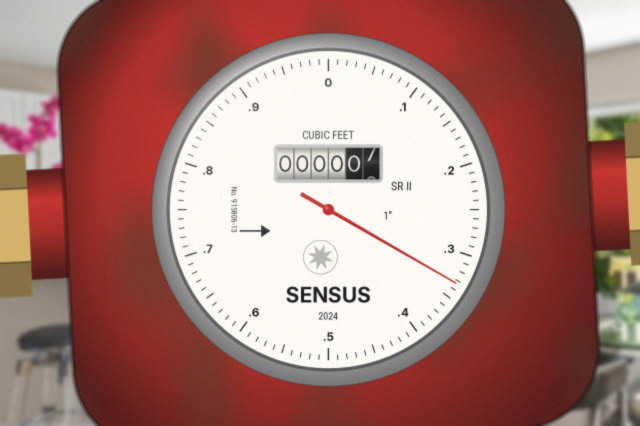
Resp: {"value": 7.33, "unit": "ft³"}
